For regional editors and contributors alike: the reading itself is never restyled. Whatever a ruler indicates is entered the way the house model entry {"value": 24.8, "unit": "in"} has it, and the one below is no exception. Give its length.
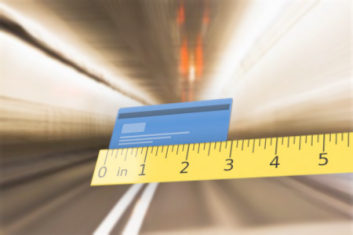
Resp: {"value": 2.875, "unit": "in"}
